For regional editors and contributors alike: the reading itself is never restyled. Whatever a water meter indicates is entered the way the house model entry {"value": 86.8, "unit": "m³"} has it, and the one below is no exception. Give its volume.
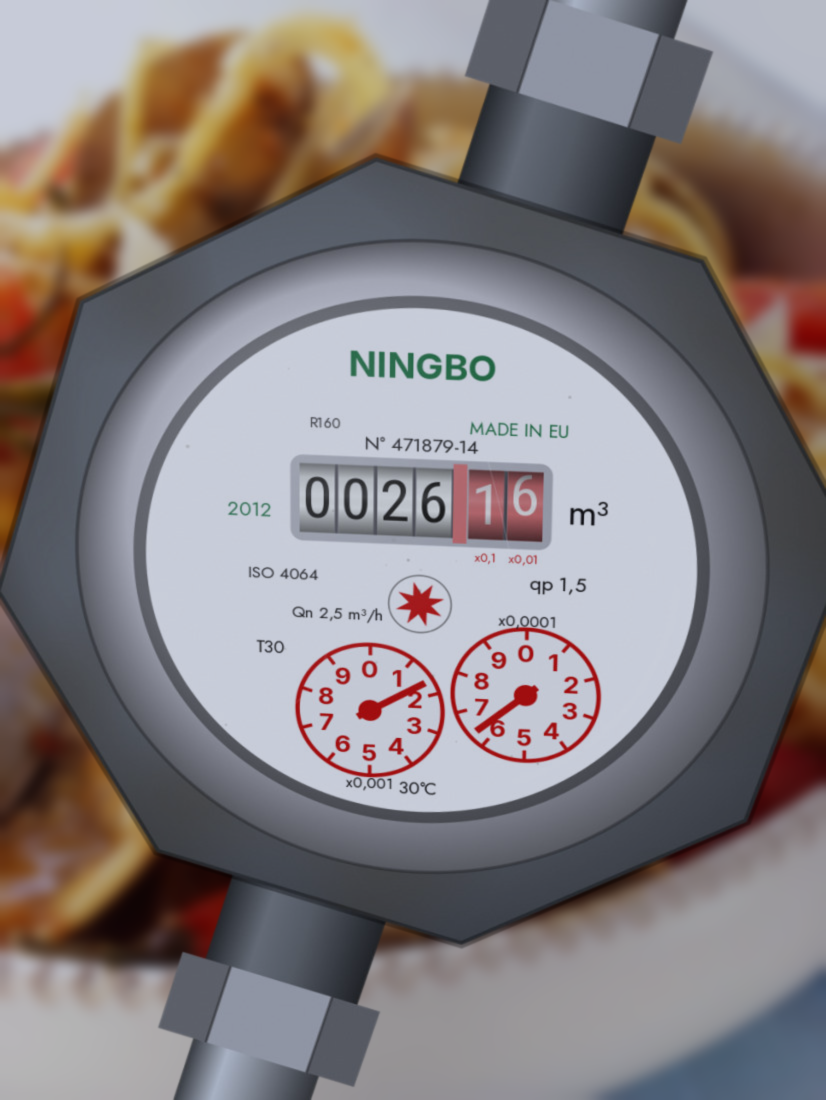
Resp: {"value": 26.1616, "unit": "m³"}
